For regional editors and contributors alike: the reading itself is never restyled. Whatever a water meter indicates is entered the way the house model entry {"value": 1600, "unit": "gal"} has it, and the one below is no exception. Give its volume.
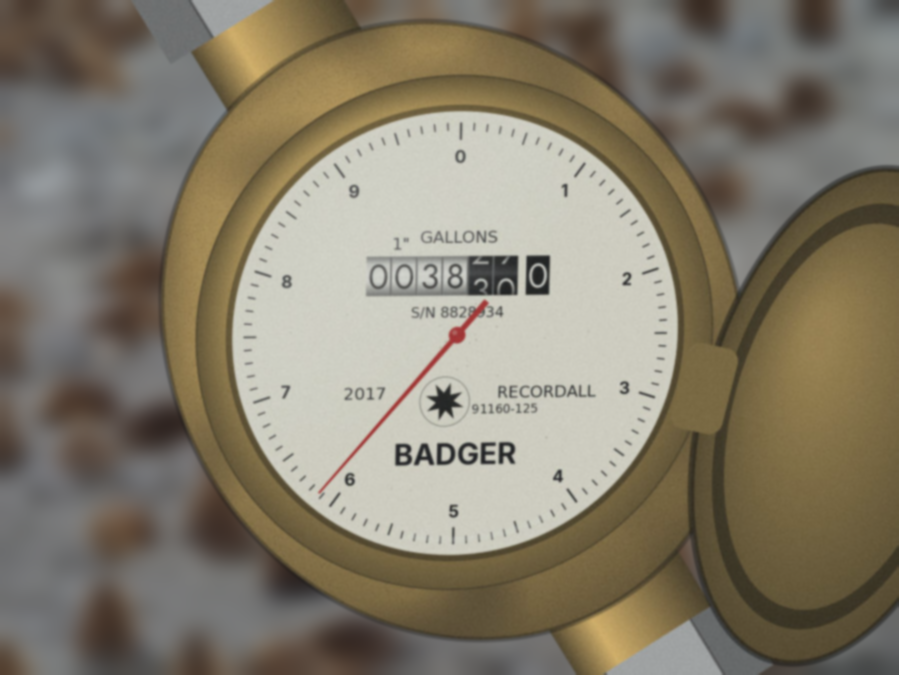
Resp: {"value": 38296.1, "unit": "gal"}
